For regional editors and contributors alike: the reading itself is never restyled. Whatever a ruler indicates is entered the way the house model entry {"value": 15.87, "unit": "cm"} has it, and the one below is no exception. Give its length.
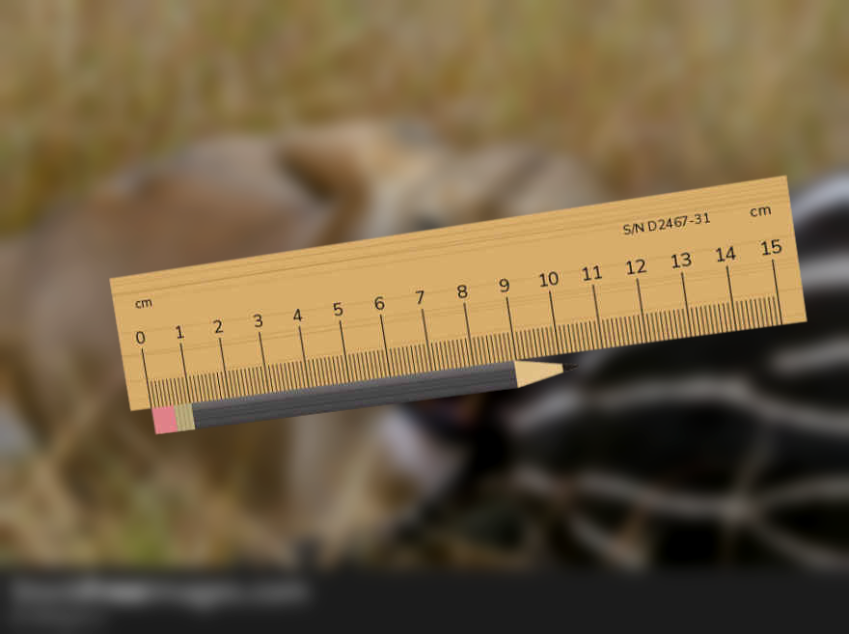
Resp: {"value": 10.4, "unit": "cm"}
